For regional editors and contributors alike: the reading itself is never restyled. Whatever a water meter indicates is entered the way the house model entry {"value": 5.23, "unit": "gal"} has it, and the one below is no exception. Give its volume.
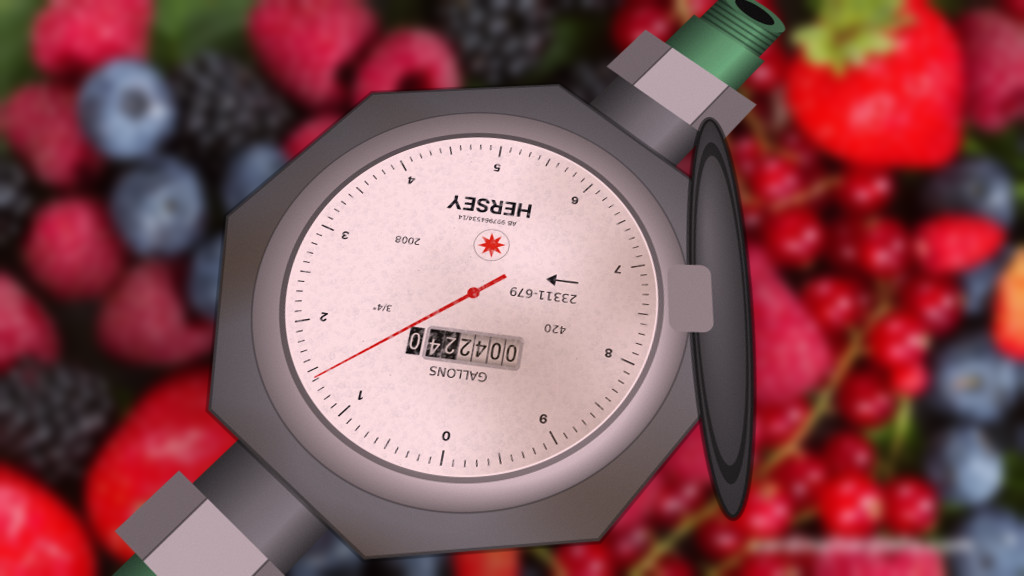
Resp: {"value": 42241.4, "unit": "gal"}
